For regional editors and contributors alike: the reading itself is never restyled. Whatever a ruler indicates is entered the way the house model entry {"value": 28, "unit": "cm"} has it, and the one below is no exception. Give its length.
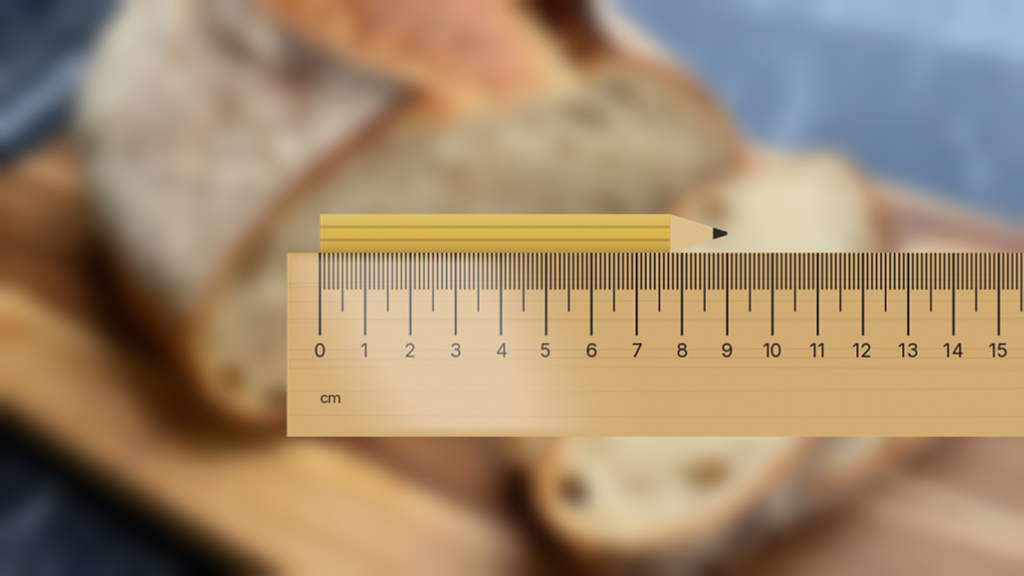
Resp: {"value": 9, "unit": "cm"}
